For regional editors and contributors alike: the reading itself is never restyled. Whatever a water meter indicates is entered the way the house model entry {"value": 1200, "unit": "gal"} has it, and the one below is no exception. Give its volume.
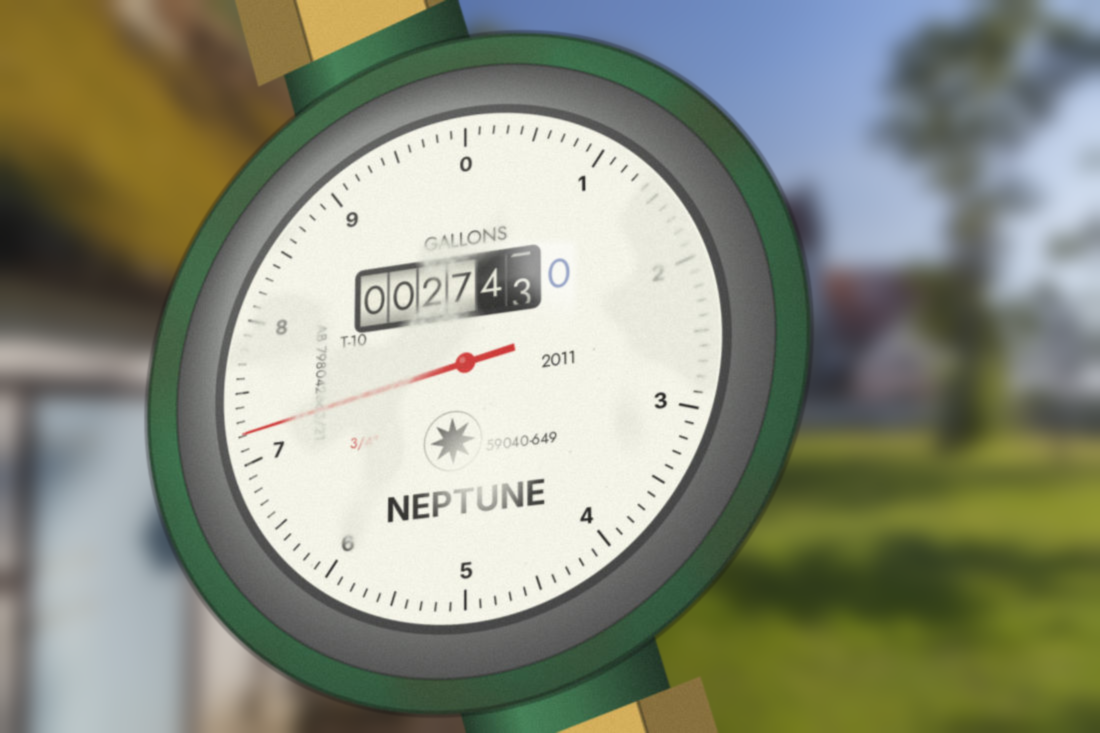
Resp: {"value": 27427.2, "unit": "gal"}
